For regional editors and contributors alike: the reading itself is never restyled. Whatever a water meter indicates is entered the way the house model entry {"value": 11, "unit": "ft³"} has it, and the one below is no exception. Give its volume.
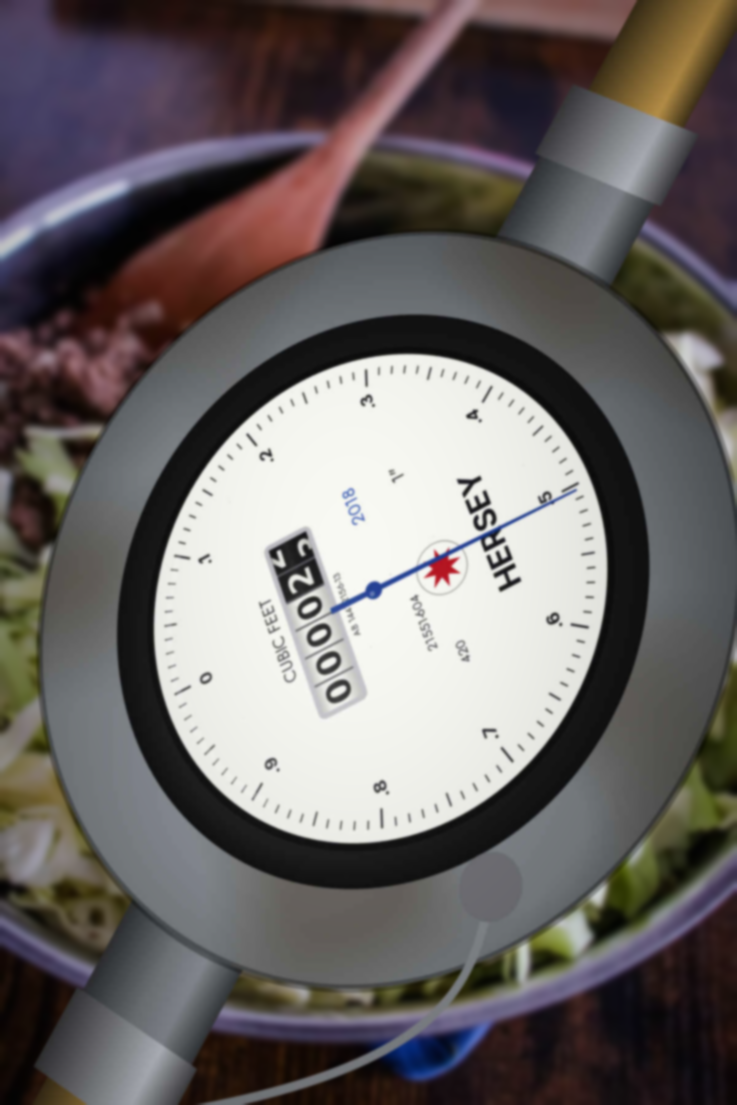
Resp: {"value": 22.50, "unit": "ft³"}
